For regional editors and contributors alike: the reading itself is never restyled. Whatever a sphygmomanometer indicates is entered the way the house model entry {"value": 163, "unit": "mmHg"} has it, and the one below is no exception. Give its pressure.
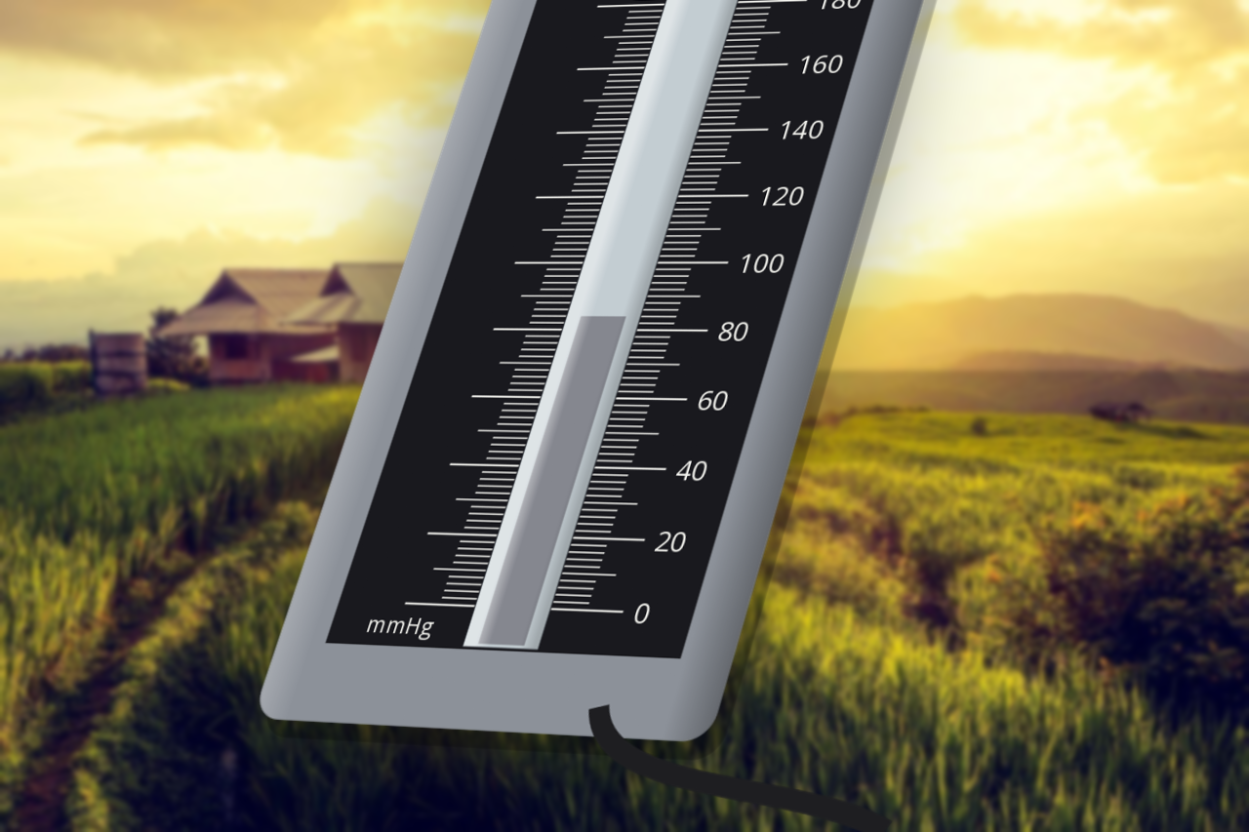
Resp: {"value": 84, "unit": "mmHg"}
